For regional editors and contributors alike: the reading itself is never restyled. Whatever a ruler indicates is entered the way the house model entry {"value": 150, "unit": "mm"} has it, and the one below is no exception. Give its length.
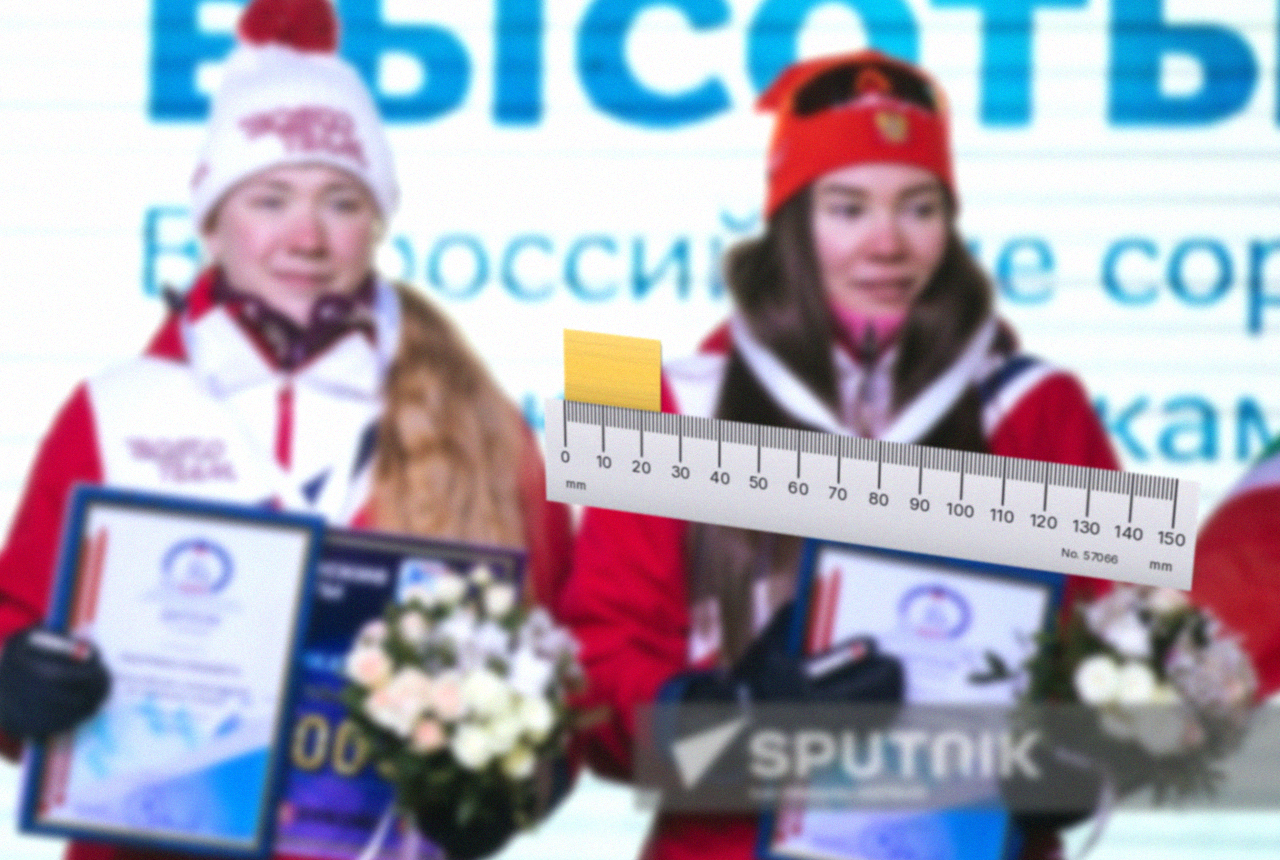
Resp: {"value": 25, "unit": "mm"}
